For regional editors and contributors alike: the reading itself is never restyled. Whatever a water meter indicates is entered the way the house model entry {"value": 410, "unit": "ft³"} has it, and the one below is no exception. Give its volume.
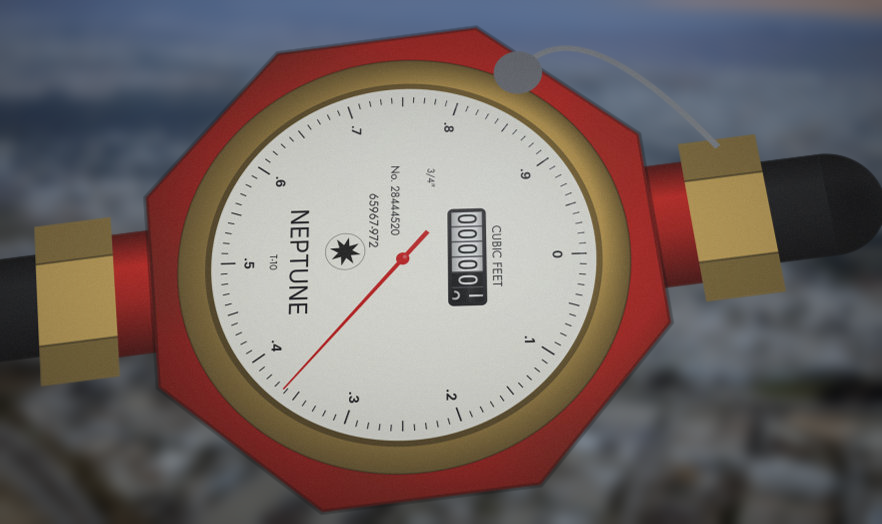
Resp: {"value": 1.36, "unit": "ft³"}
